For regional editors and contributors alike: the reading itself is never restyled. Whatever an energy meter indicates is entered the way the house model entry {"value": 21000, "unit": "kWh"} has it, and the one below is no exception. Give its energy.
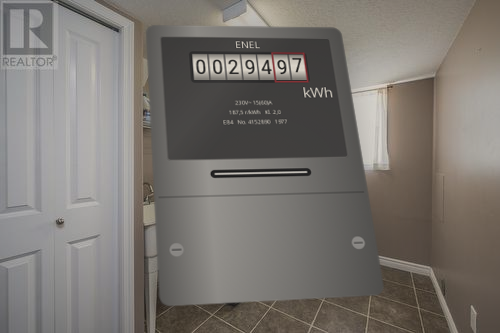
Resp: {"value": 294.97, "unit": "kWh"}
